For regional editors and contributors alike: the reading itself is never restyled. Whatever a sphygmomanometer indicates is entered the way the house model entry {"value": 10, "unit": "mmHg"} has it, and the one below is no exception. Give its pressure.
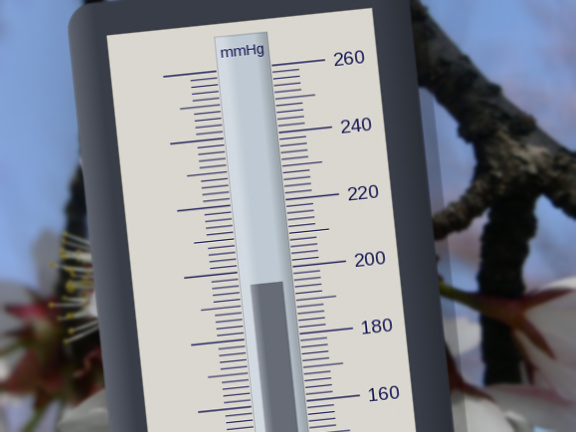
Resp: {"value": 196, "unit": "mmHg"}
